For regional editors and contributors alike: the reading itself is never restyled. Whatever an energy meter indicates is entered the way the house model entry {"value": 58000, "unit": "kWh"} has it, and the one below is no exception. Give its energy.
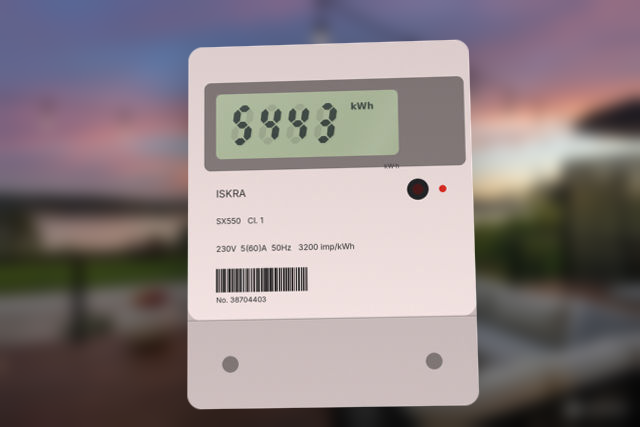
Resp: {"value": 5443, "unit": "kWh"}
